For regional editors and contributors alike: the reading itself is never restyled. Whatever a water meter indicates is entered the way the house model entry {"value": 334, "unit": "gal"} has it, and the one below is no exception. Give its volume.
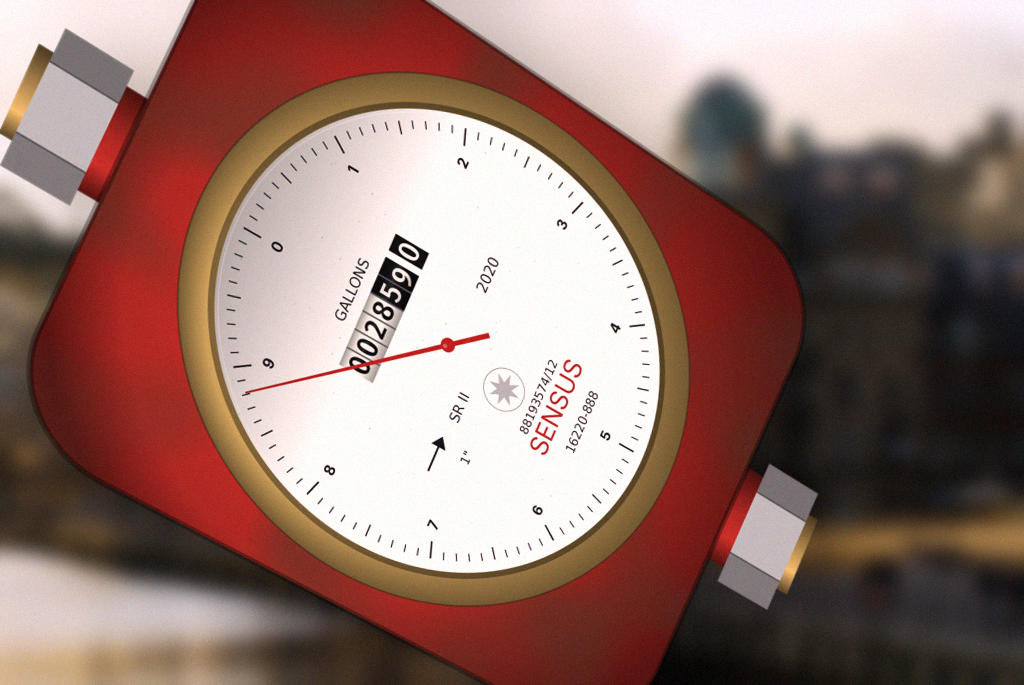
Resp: {"value": 28588.8, "unit": "gal"}
